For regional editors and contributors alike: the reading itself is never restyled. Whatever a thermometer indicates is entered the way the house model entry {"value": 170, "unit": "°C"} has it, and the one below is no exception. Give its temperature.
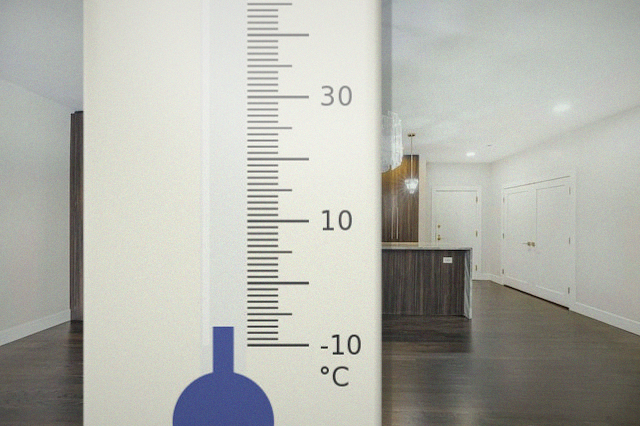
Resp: {"value": -7, "unit": "°C"}
